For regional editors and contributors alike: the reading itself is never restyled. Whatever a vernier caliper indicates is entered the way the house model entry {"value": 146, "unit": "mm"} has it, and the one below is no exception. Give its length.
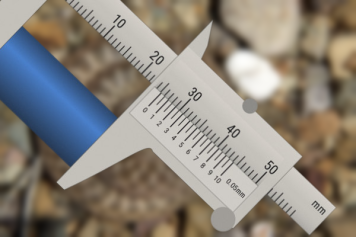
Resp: {"value": 25.2, "unit": "mm"}
